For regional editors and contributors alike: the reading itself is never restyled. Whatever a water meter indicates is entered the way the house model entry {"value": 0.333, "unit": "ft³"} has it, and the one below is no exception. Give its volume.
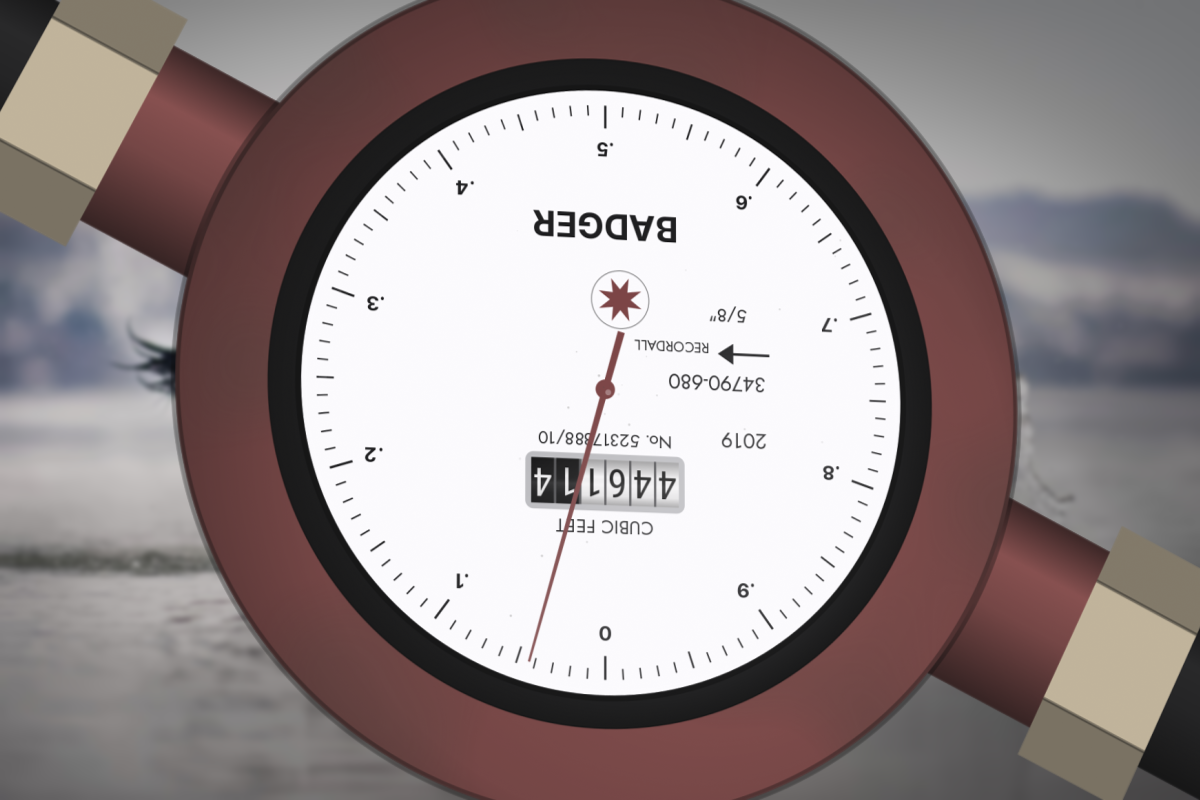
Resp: {"value": 446114.04, "unit": "ft³"}
